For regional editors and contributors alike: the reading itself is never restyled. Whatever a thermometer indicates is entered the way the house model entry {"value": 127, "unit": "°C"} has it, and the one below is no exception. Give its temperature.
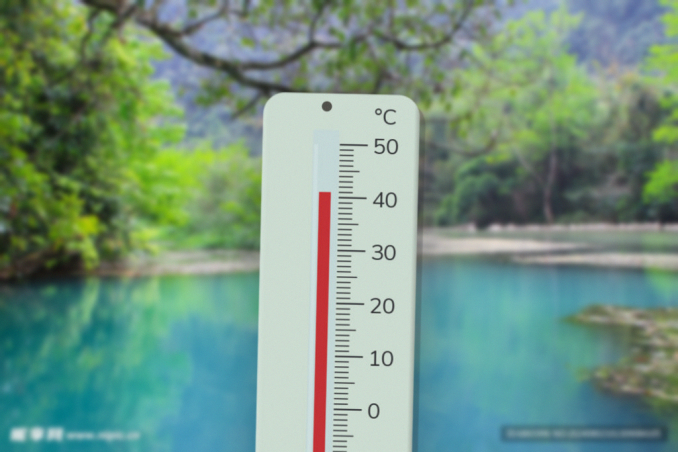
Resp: {"value": 41, "unit": "°C"}
